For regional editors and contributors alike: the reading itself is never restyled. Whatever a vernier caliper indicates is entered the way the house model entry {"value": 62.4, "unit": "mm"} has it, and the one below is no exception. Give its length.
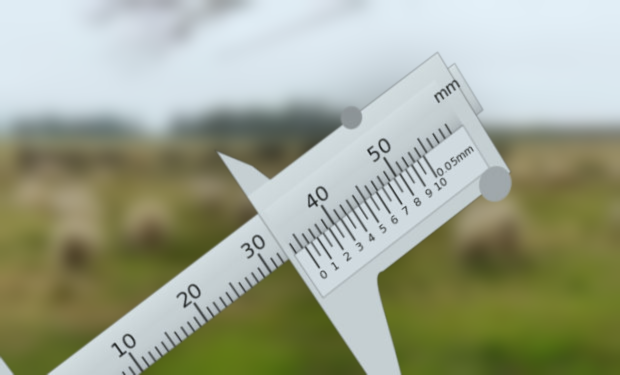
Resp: {"value": 35.4, "unit": "mm"}
